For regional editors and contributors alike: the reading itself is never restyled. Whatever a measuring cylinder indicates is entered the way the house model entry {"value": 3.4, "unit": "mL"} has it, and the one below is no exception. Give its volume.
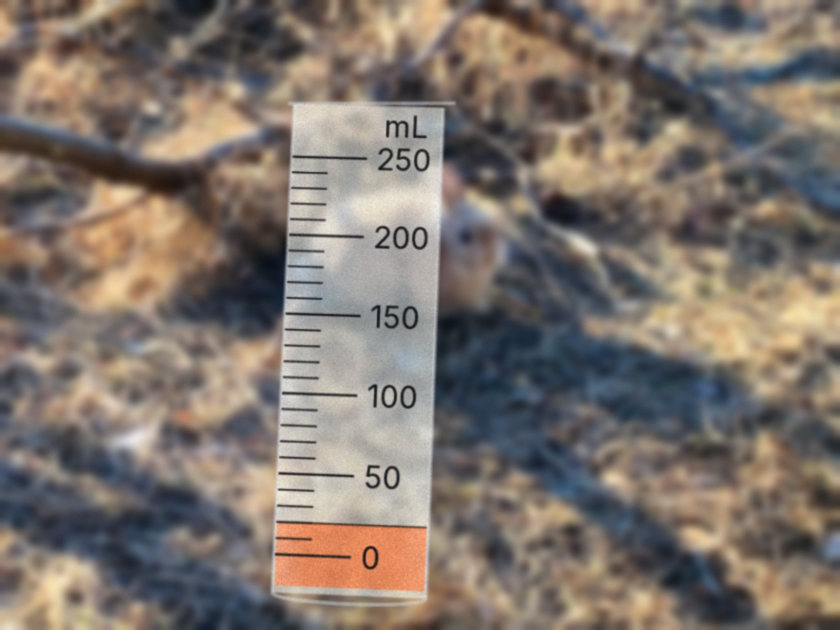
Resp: {"value": 20, "unit": "mL"}
